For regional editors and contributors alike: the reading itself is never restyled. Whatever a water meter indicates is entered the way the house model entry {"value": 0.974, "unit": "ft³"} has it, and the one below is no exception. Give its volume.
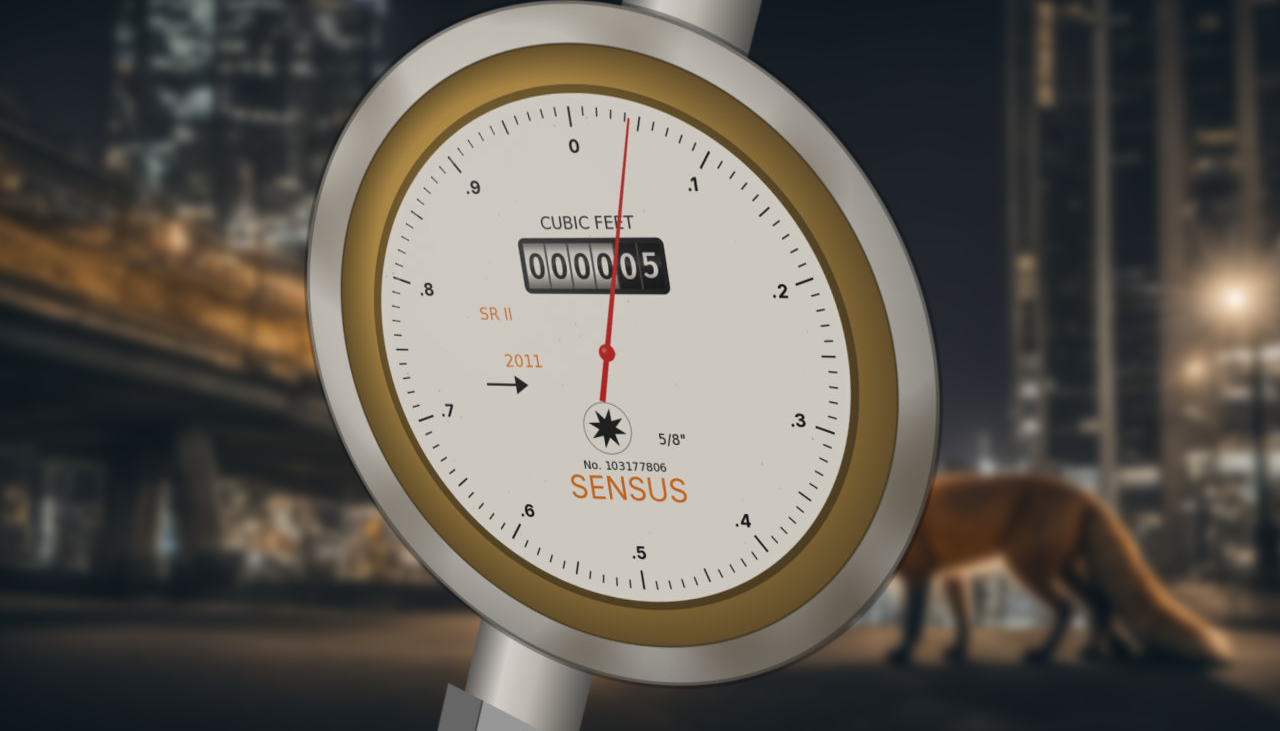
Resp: {"value": 5.04, "unit": "ft³"}
